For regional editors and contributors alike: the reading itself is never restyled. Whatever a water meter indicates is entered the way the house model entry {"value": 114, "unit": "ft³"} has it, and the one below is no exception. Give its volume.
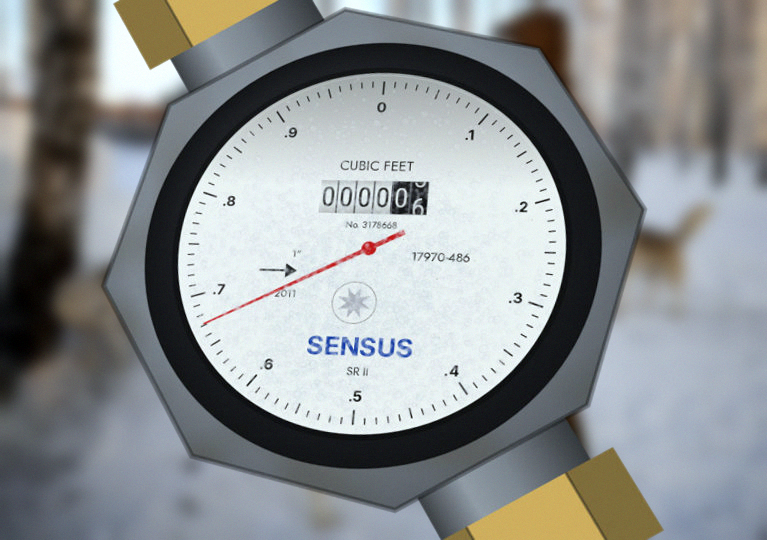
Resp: {"value": 5.67, "unit": "ft³"}
